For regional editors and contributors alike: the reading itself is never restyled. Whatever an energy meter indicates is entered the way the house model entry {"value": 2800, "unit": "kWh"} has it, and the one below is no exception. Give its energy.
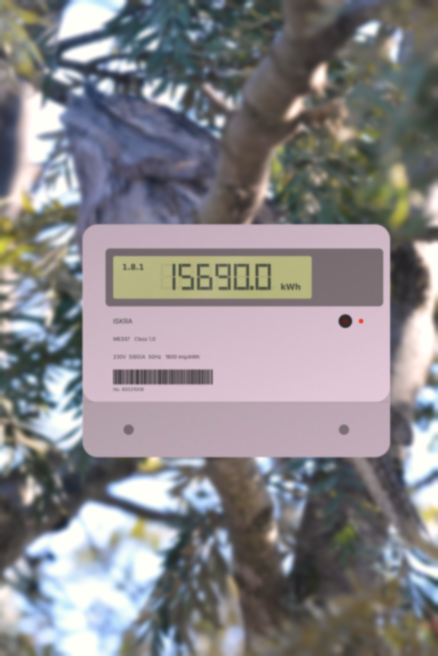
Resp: {"value": 15690.0, "unit": "kWh"}
